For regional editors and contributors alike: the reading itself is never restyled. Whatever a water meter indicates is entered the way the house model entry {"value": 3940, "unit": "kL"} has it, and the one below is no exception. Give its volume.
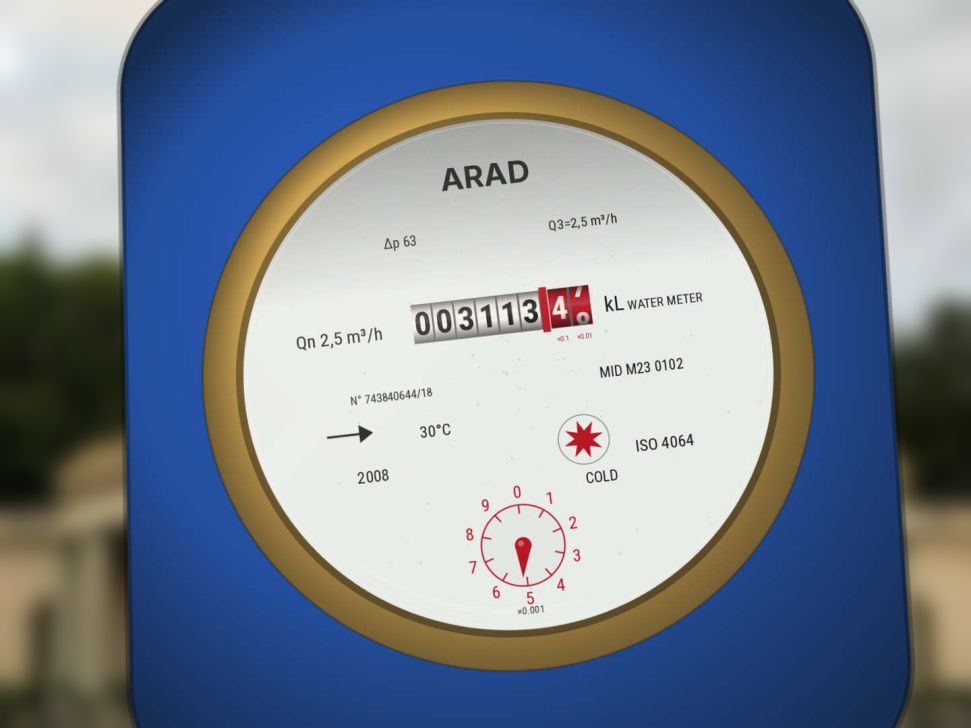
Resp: {"value": 3113.475, "unit": "kL"}
